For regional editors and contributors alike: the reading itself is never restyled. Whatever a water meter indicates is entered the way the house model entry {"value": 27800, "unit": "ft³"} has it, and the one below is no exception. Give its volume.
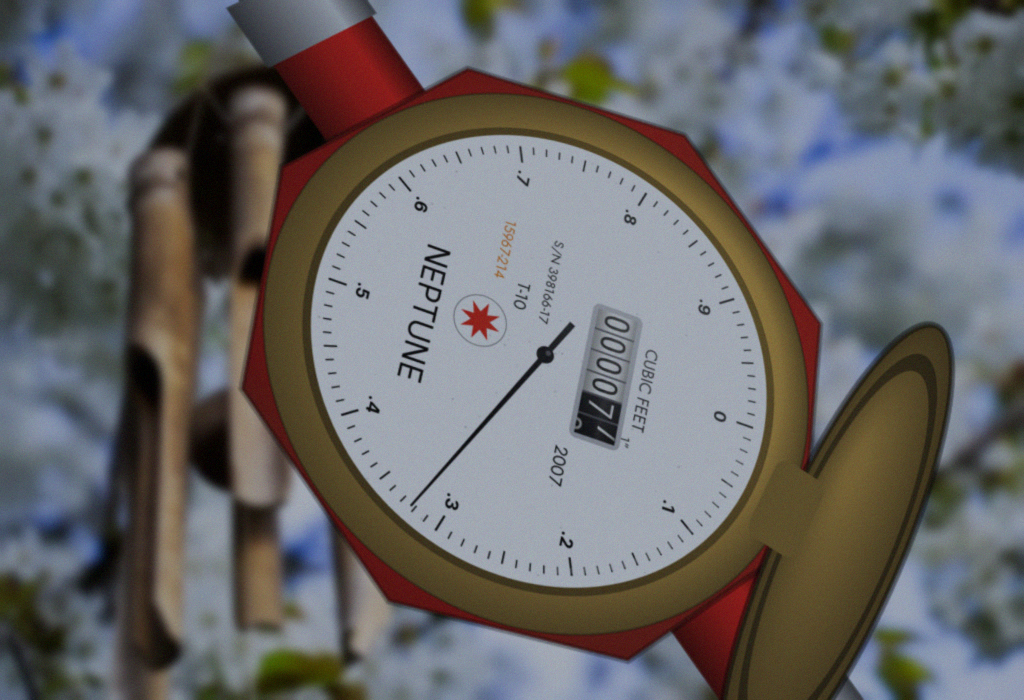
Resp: {"value": 77.32, "unit": "ft³"}
